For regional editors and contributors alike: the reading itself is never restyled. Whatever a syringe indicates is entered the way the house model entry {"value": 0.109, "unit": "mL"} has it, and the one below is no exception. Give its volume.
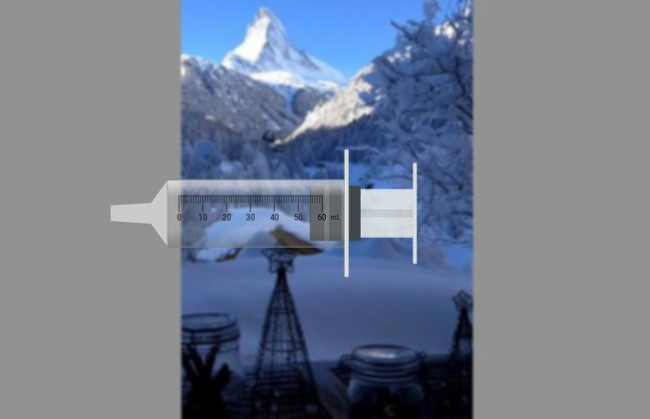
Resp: {"value": 55, "unit": "mL"}
